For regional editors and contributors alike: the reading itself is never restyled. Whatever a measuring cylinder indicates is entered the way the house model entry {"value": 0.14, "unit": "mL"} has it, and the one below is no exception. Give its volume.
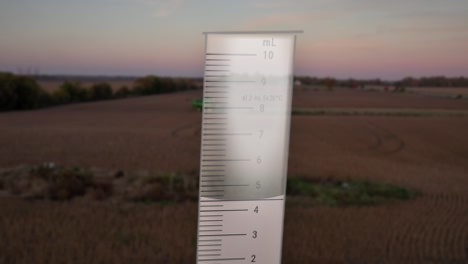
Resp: {"value": 4.4, "unit": "mL"}
